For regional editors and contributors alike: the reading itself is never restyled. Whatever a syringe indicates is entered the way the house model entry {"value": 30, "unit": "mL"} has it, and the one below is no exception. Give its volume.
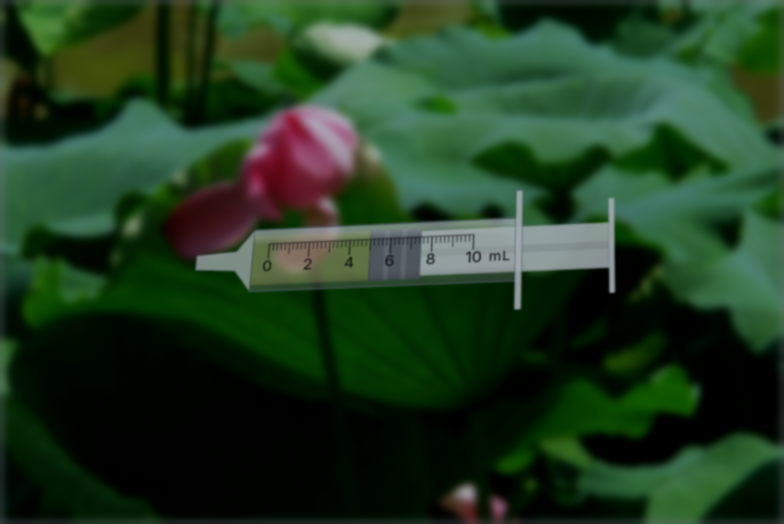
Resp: {"value": 5, "unit": "mL"}
